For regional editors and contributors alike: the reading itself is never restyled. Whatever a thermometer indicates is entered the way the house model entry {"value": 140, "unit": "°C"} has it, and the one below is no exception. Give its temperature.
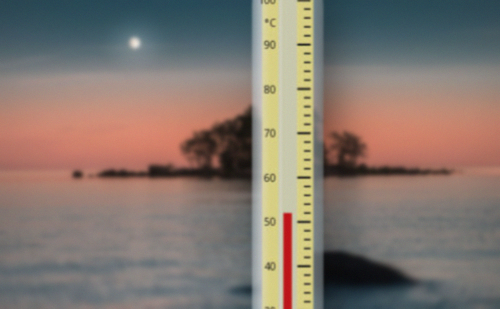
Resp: {"value": 52, "unit": "°C"}
